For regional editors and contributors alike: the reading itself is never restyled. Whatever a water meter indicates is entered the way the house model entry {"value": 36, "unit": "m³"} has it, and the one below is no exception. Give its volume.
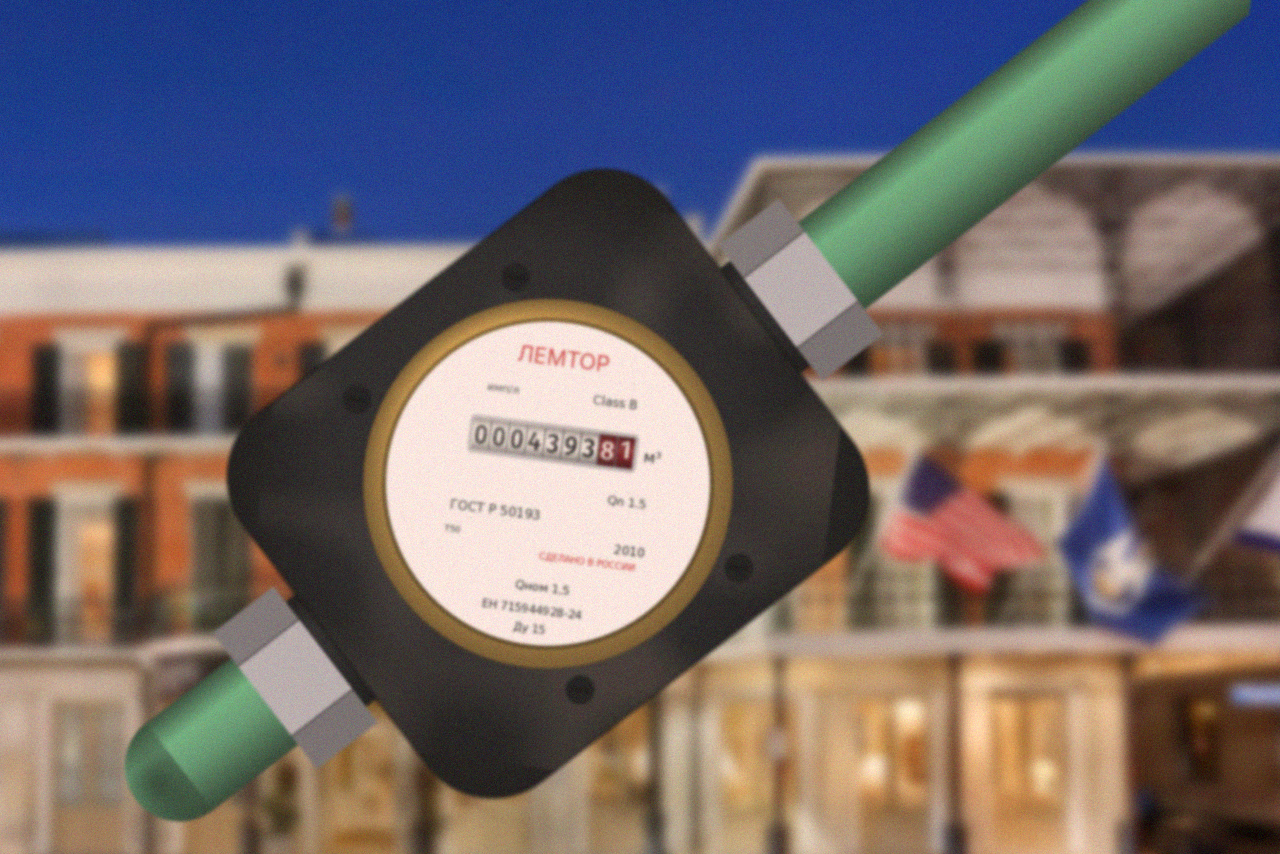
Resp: {"value": 4393.81, "unit": "m³"}
